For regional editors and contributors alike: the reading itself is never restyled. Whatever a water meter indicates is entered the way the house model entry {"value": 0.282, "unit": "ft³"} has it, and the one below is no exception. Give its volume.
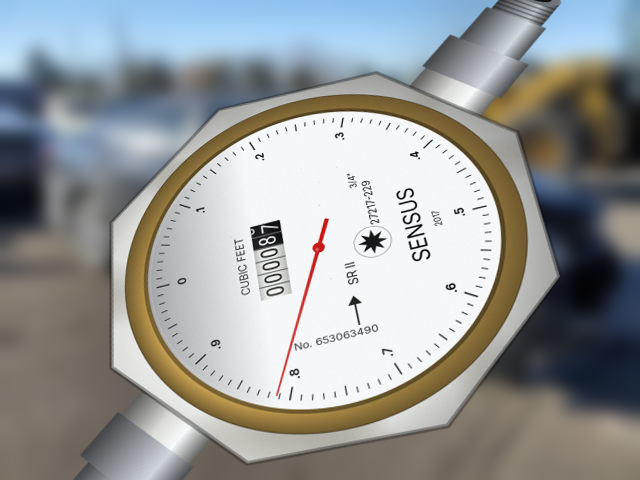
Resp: {"value": 86.81, "unit": "ft³"}
